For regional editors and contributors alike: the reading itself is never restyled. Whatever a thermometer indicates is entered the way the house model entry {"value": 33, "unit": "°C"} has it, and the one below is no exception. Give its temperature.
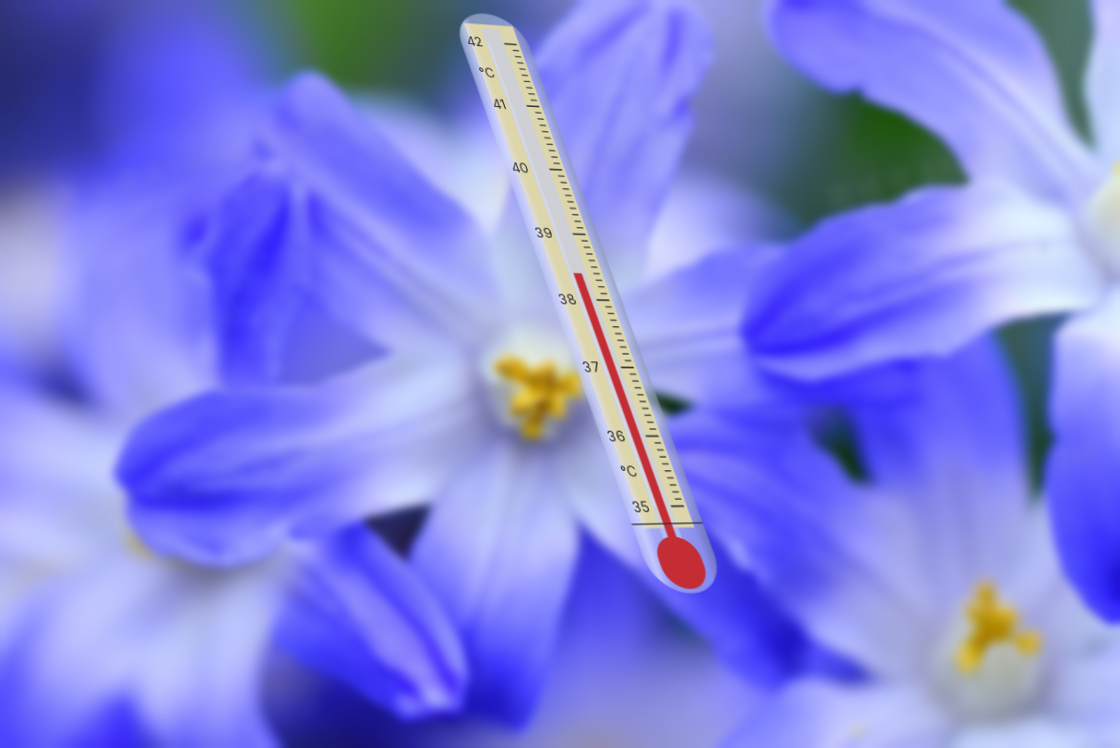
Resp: {"value": 38.4, "unit": "°C"}
